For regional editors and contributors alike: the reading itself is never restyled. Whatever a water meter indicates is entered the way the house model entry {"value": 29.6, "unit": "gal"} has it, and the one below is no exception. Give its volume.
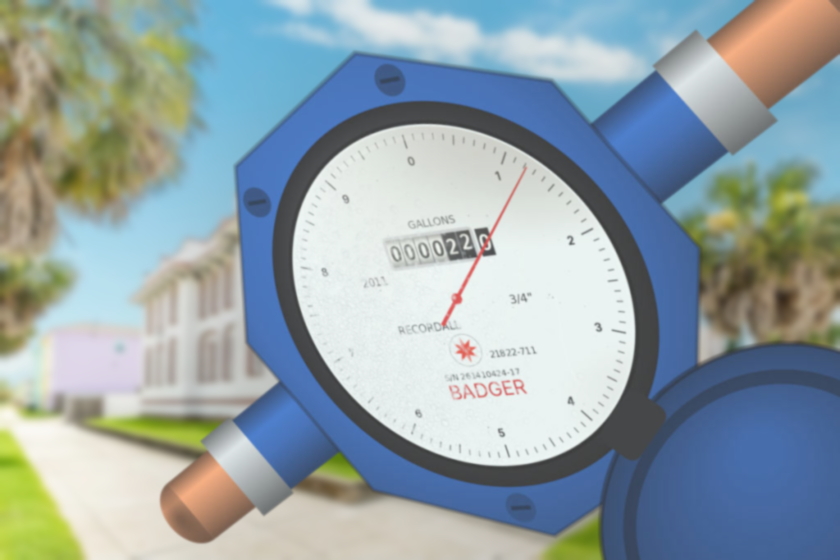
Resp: {"value": 221.2, "unit": "gal"}
